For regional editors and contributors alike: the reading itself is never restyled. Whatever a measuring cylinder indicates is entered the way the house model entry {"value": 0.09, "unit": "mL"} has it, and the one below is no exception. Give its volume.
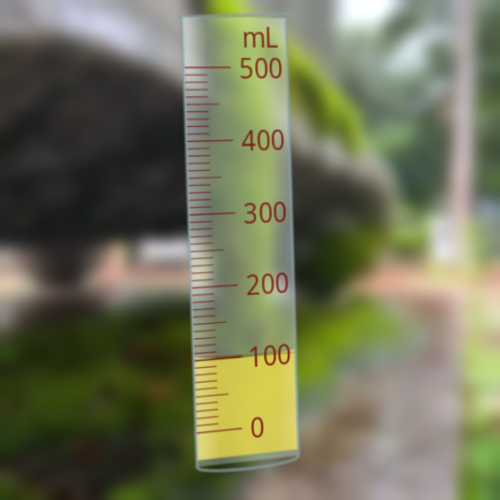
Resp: {"value": 100, "unit": "mL"}
